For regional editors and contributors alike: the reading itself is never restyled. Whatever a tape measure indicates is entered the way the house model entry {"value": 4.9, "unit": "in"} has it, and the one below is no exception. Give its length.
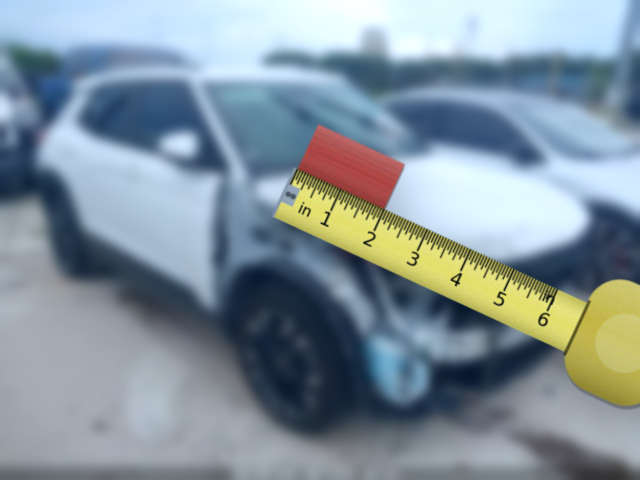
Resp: {"value": 2, "unit": "in"}
